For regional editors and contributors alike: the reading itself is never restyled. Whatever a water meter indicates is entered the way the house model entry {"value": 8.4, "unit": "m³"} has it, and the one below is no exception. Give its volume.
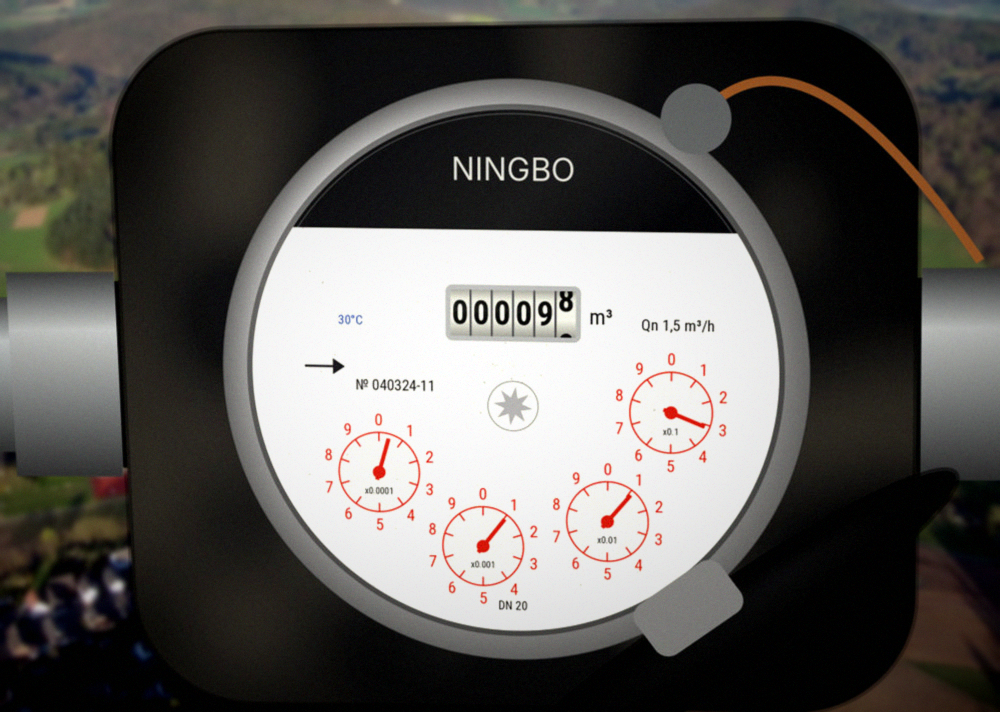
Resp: {"value": 98.3110, "unit": "m³"}
